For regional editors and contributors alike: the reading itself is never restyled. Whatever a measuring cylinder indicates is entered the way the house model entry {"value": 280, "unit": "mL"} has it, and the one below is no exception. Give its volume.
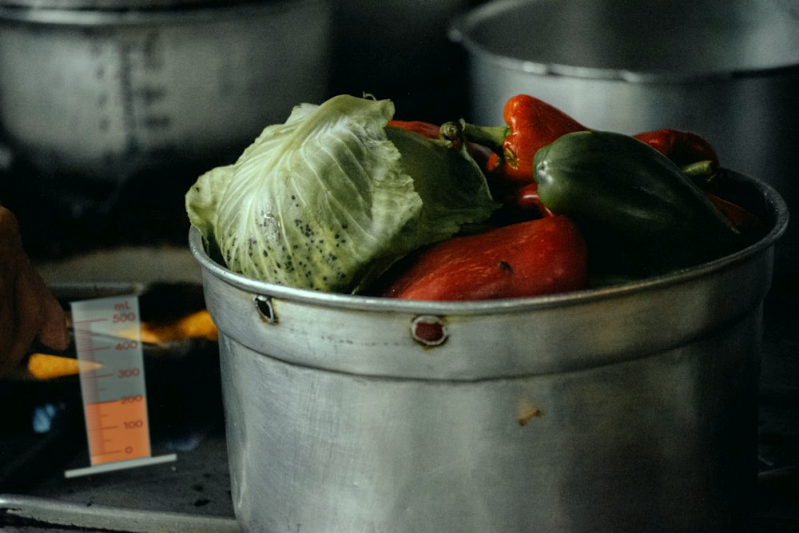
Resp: {"value": 200, "unit": "mL"}
